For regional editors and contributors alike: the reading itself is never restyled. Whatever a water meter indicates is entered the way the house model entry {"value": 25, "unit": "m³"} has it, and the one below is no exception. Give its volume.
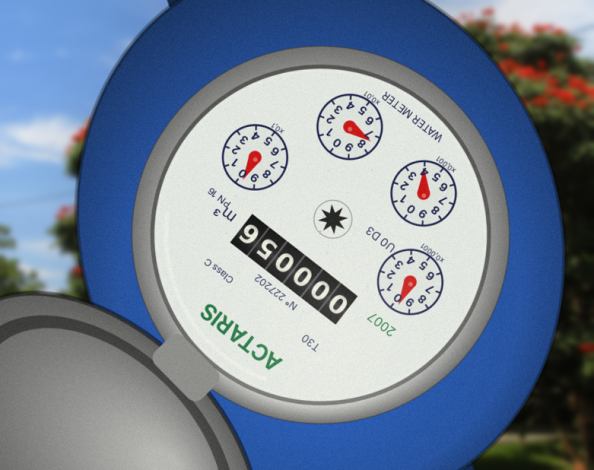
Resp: {"value": 55.9739, "unit": "m³"}
